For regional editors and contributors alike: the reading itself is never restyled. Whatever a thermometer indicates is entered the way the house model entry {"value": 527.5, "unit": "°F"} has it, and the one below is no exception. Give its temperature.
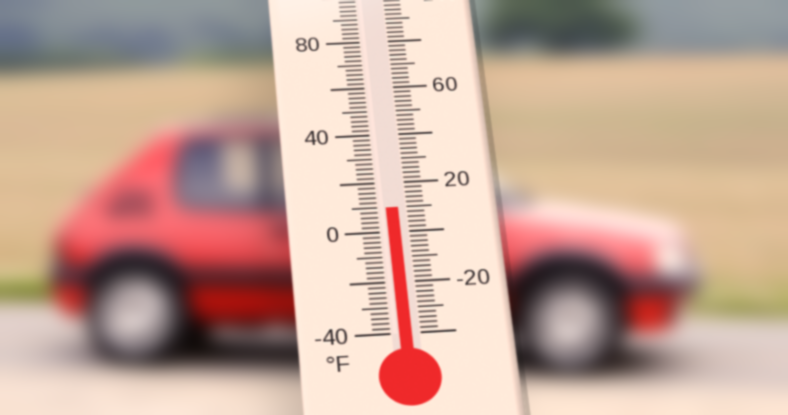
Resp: {"value": 10, "unit": "°F"}
